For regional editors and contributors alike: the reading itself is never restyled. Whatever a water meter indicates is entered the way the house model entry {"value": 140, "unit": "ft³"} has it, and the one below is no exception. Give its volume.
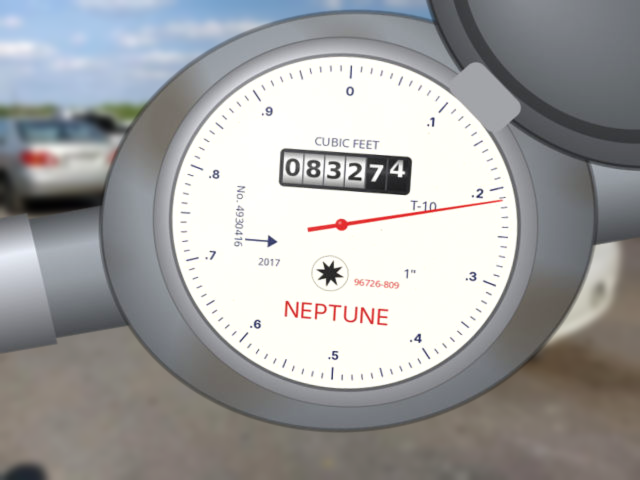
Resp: {"value": 83274.21, "unit": "ft³"}
